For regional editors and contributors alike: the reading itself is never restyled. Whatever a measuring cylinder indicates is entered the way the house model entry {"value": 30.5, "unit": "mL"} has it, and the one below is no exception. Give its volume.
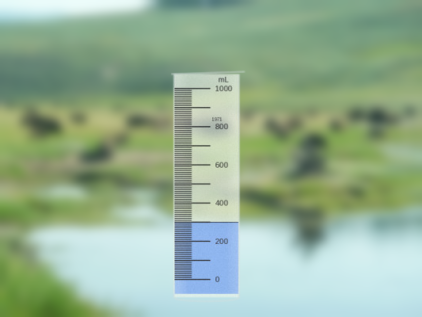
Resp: {"value": 300, "unit": "mL"}
